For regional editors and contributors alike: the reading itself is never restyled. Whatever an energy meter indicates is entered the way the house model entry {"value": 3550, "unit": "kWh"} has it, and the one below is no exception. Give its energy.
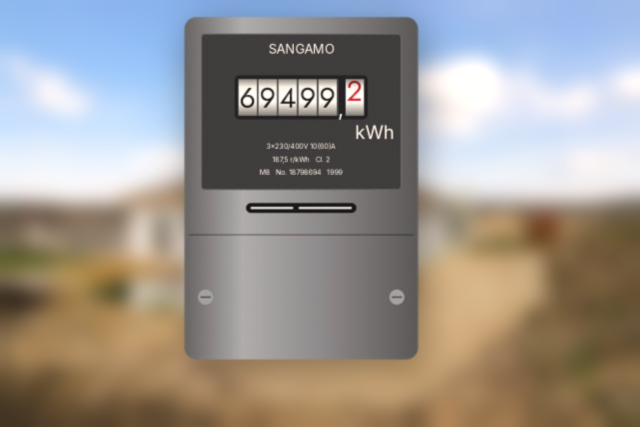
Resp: {"value": 69499.2, "unit": "kWh"}
